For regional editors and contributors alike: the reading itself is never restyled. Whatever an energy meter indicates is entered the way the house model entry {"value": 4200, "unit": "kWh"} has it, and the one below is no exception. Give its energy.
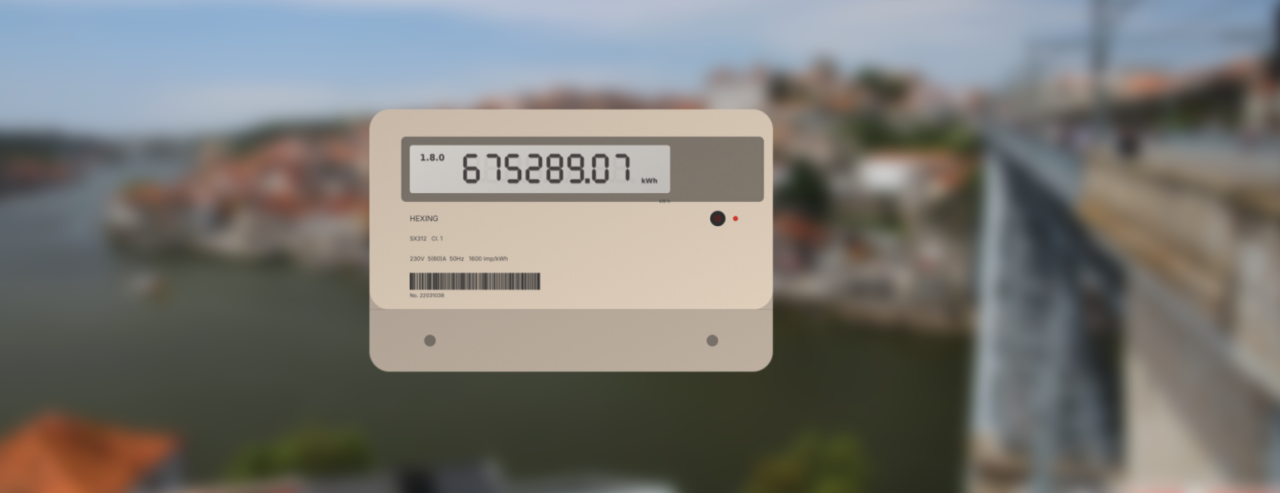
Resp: {"value": 675289.07, "unit": "kWh"}
